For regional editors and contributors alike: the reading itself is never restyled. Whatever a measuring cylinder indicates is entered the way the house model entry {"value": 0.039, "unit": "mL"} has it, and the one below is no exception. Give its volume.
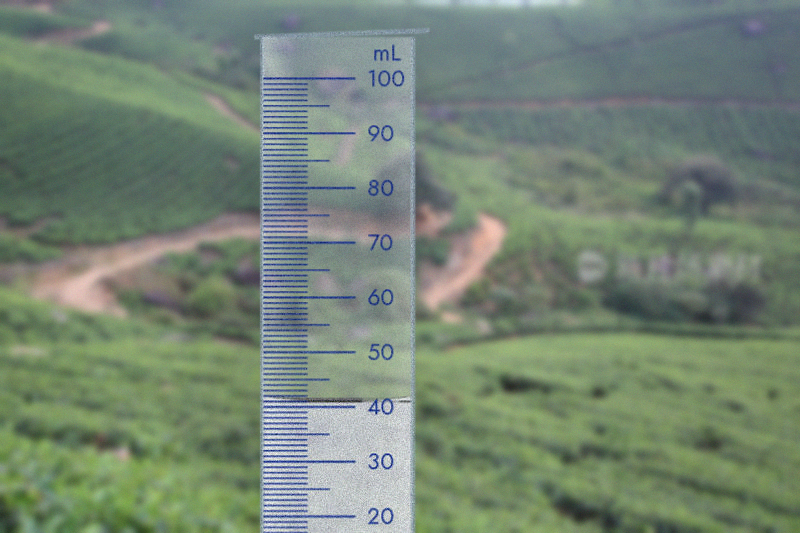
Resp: {"value": 41, "unit": "mL"}
